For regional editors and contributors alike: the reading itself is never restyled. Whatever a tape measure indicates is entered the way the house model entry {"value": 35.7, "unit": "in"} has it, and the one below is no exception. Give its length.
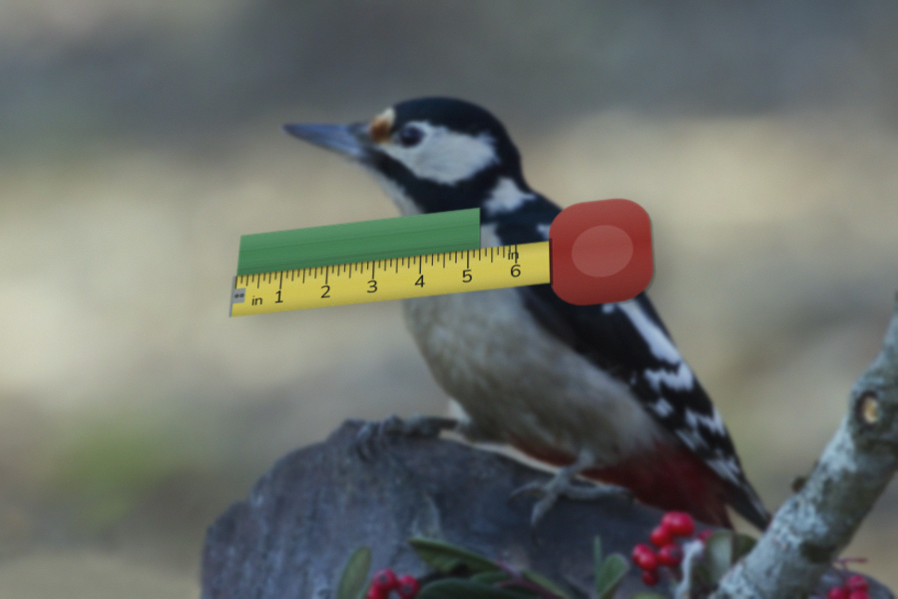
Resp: {"value": 5.25, "unit": "in"}
